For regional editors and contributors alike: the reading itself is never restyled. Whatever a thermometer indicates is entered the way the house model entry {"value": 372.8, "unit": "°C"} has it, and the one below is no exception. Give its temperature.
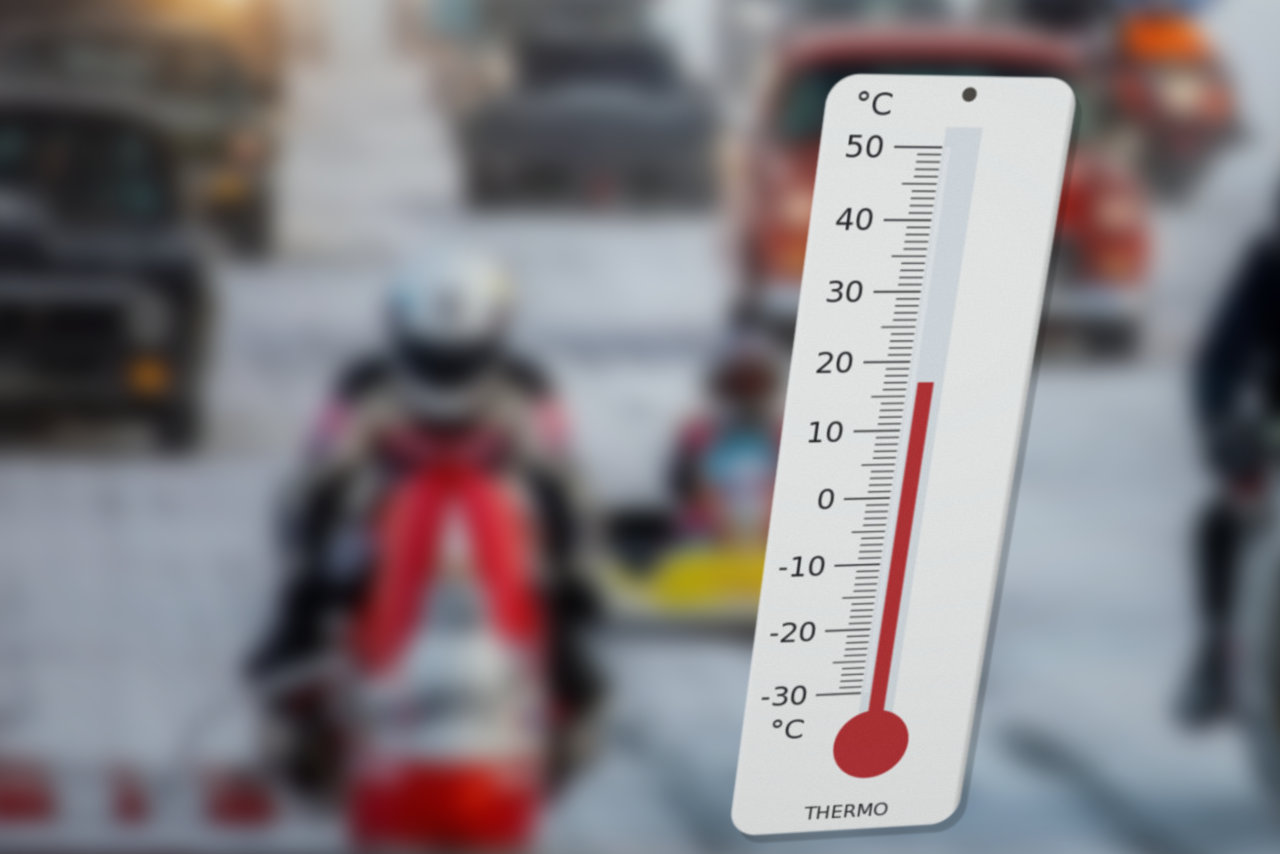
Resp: {"value": 17, "unit": "°C"}
